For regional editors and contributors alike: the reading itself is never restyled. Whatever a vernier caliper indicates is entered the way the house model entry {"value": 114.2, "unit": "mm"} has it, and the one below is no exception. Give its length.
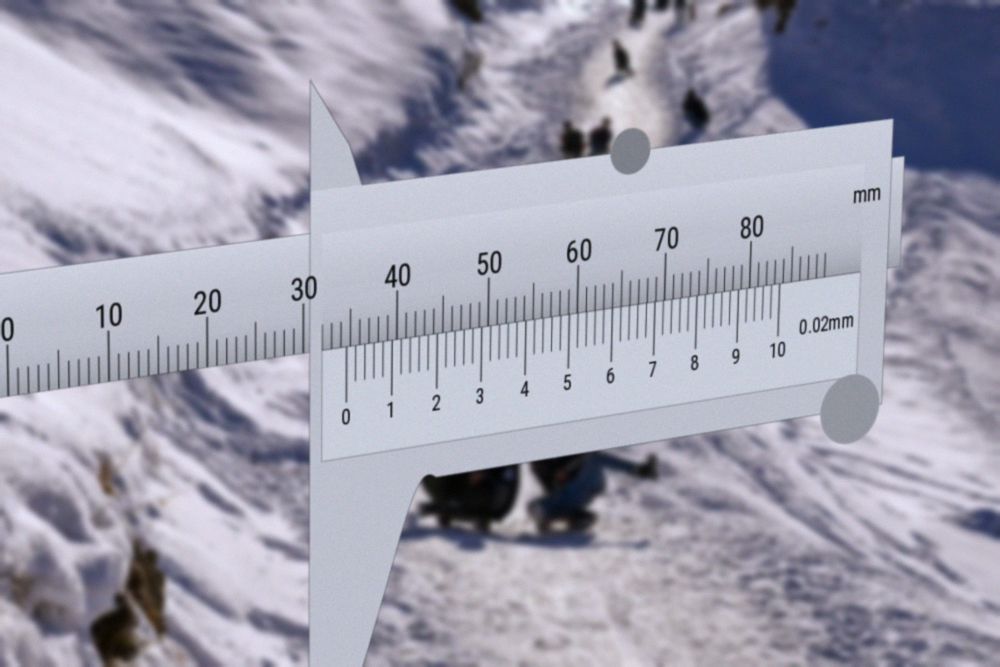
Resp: {"value": 34.6, "unit": "mm"}
